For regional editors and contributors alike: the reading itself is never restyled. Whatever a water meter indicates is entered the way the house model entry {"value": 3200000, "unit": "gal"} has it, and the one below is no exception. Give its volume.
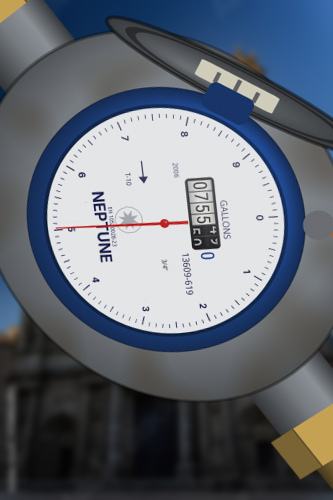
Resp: {"value": 755495.0, "unit": "gal"}
